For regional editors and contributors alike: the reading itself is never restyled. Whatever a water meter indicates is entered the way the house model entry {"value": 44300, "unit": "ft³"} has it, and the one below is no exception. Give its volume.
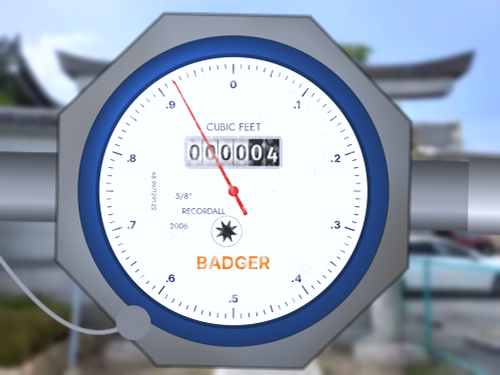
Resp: {"value": 3.92, "unit": "ft³"}
